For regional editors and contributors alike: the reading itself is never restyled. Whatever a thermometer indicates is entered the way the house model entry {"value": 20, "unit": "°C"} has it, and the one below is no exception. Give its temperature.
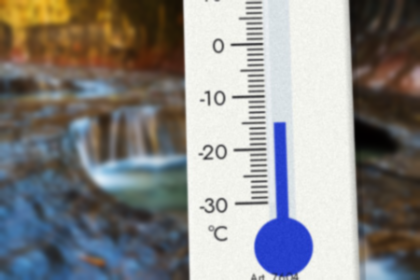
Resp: {"value": -15, "unit": "°C"}
